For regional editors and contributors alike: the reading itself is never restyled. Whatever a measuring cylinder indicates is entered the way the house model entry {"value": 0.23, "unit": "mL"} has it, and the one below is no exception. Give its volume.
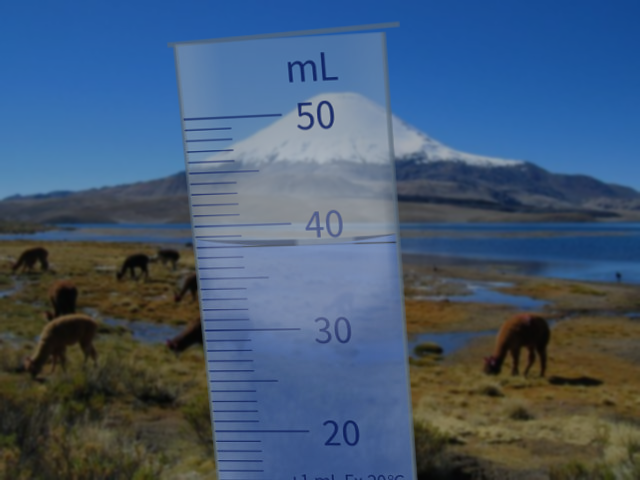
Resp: {"value": 38, "unit": "mL"}
